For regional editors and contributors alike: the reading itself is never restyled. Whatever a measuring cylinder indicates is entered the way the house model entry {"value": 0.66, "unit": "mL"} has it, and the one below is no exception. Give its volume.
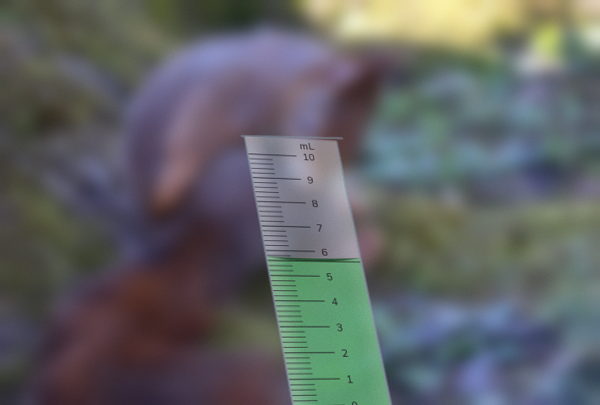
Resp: {"value": 5.6, "unit": "mL"}
